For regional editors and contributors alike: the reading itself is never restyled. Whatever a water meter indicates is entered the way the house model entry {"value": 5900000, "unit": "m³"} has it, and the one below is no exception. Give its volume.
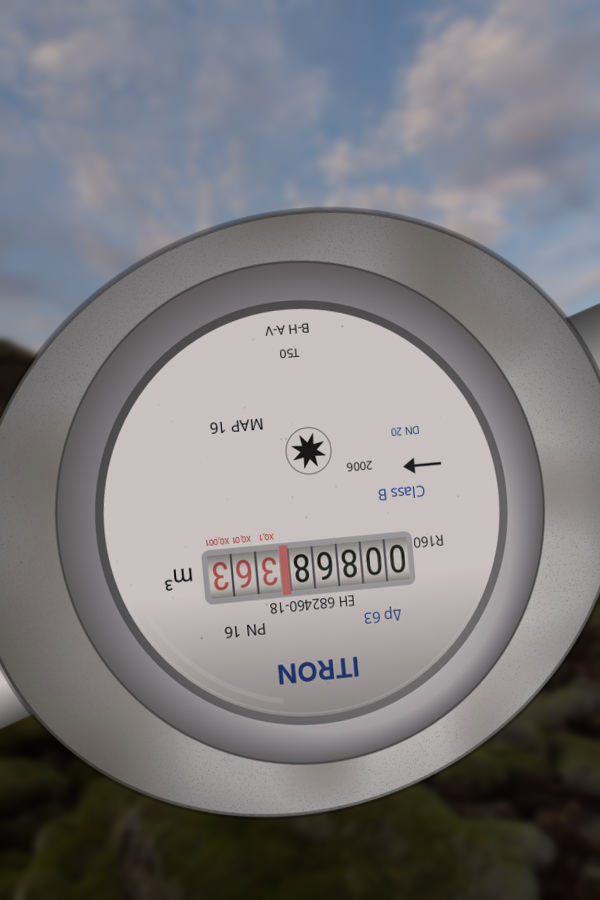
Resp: {"value": 868.363, "unit": "m³"}
